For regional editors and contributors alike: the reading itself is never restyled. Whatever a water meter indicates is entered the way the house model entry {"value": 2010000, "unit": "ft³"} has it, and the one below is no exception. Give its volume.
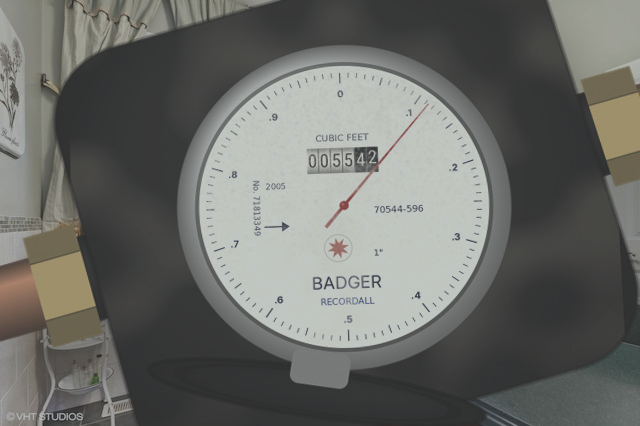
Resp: {"value": 5542.11, "unit": "ft³"}
